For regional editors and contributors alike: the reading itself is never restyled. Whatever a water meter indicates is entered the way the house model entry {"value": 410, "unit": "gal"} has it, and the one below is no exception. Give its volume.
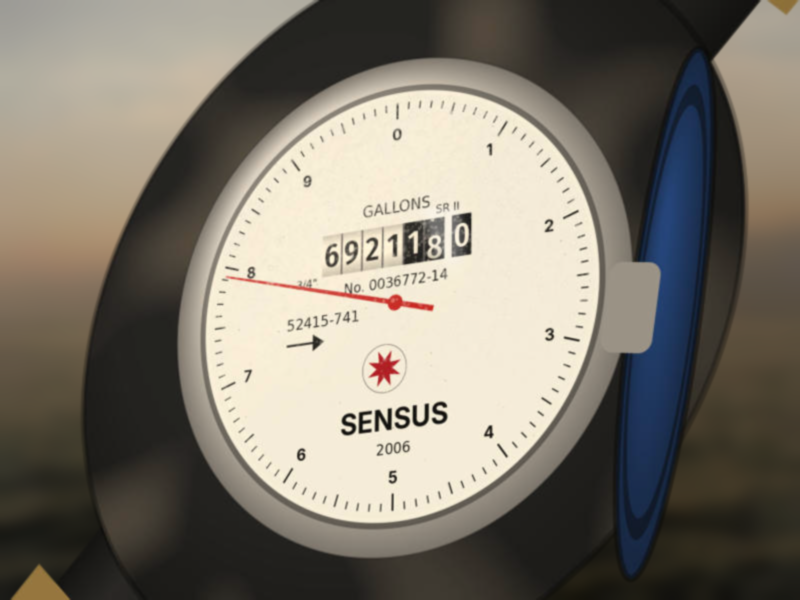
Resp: {"value": 6921177.9, "unit": "gal"}
